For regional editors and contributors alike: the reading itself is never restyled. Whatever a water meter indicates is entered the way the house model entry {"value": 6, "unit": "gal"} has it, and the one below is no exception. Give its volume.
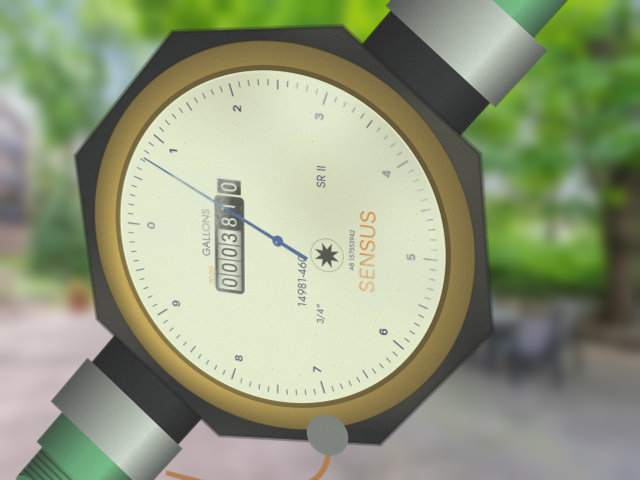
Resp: {"value": 3810.7, "unit": "gal"}
